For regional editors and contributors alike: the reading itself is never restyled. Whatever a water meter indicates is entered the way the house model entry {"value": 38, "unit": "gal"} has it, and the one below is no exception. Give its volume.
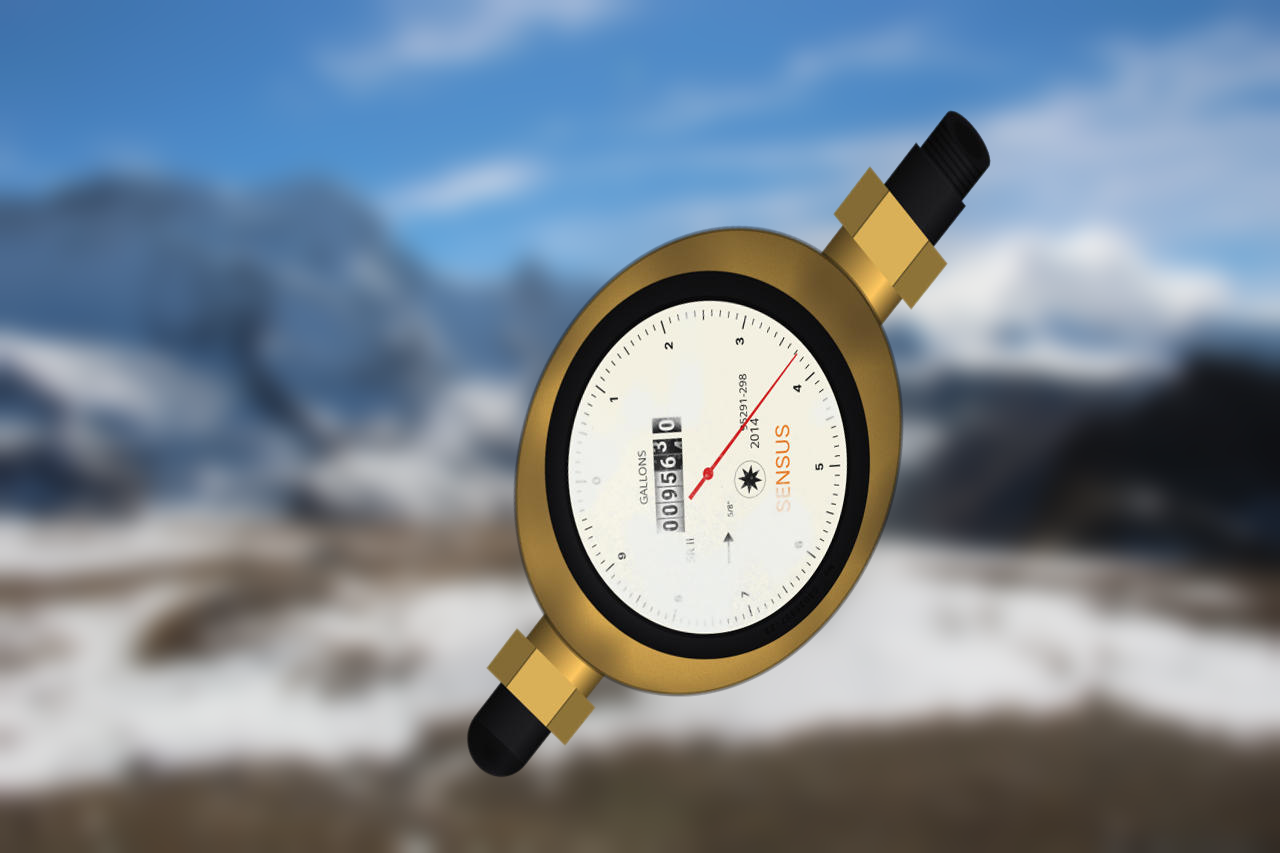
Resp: {"value": 95633.7, "unit": "gal"}
